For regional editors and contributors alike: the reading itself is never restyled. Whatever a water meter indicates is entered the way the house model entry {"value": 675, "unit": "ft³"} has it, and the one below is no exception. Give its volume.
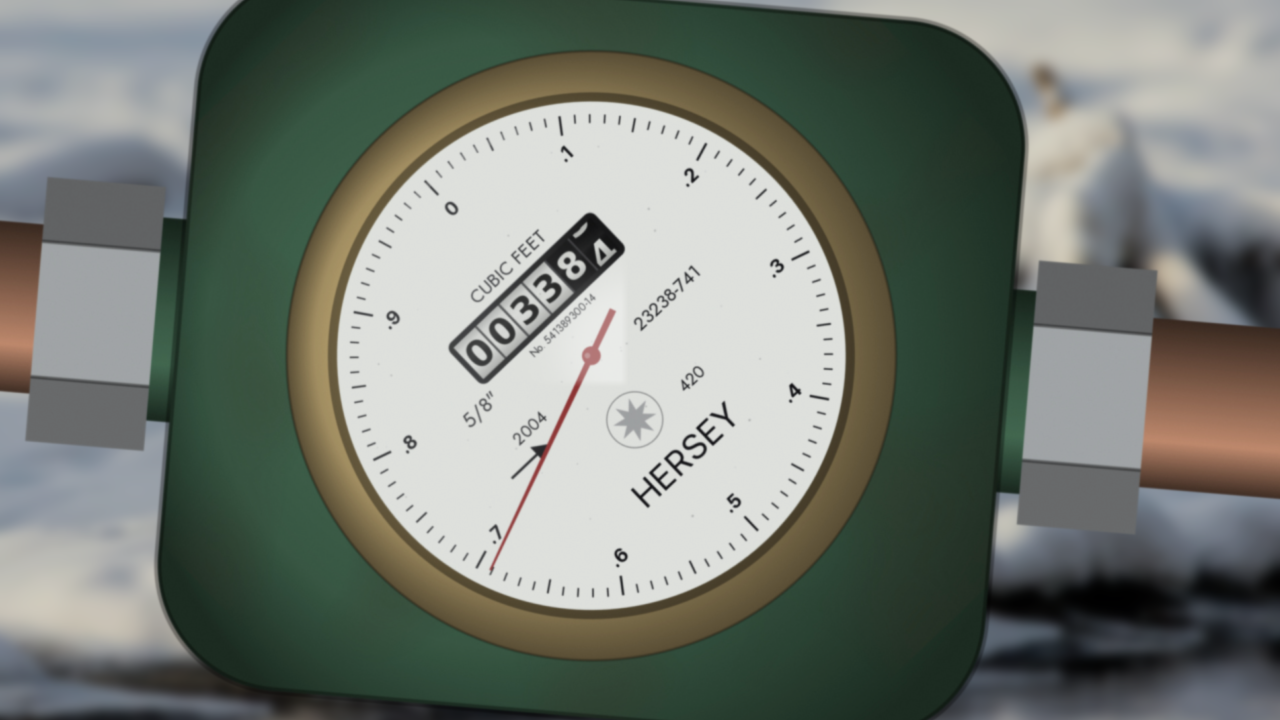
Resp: {"value": 3383.69, "unit": "ft³"}
